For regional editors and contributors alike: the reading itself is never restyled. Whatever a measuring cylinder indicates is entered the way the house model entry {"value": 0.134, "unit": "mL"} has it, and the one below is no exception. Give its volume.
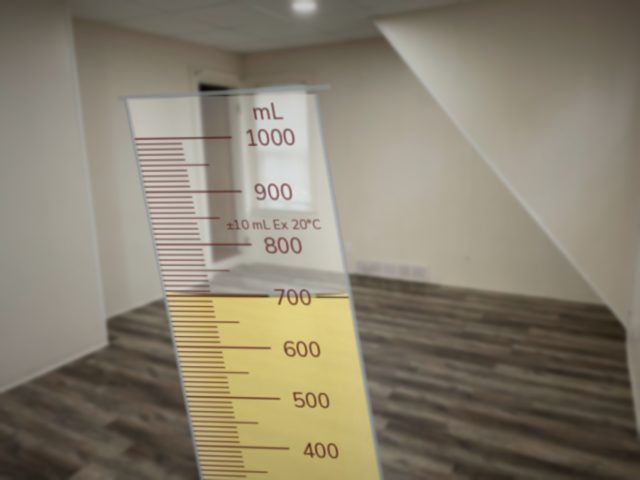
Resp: {"value": 700, "unit": "mL"}
